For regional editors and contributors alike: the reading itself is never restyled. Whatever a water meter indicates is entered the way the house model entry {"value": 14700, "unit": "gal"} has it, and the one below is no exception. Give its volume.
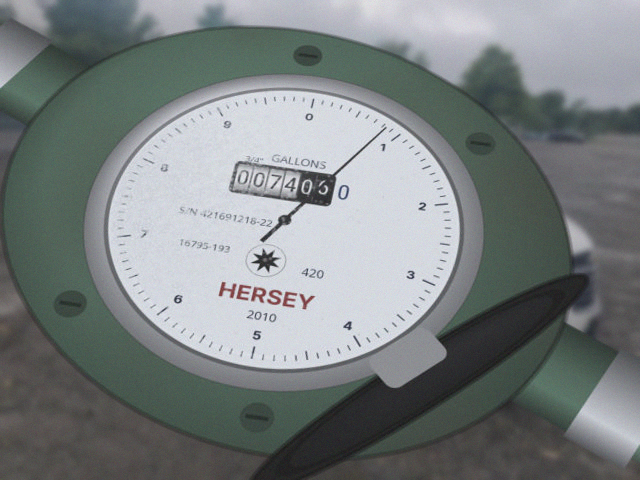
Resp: {"value": 74060.8, "unit": "gal"}
